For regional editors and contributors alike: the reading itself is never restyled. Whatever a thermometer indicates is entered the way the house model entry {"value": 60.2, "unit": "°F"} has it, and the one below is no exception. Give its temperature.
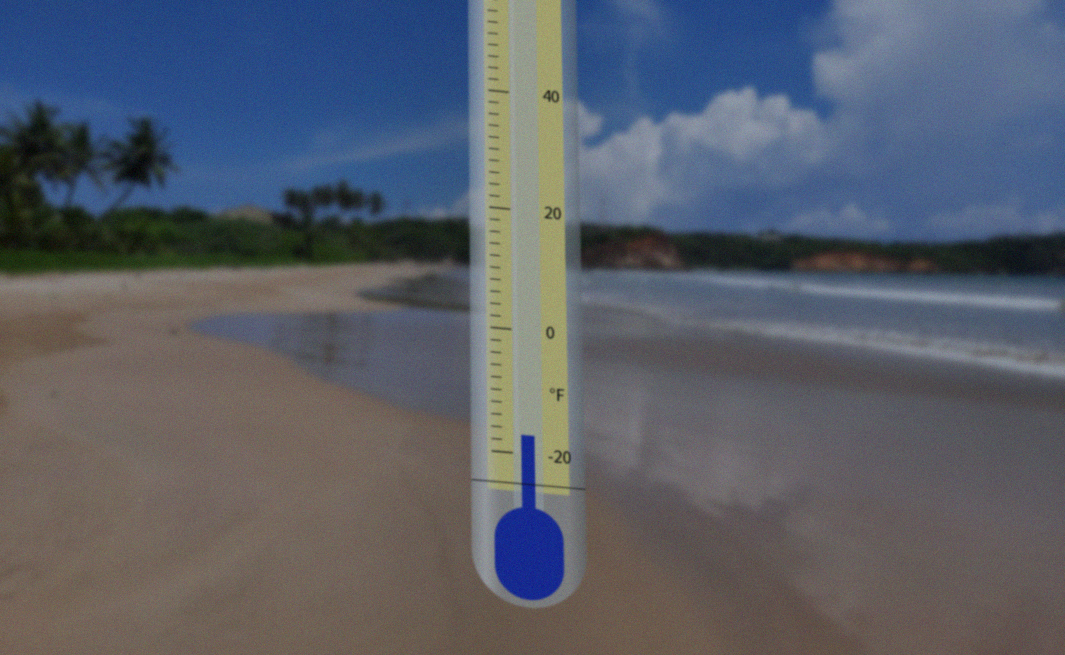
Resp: {"value": -17, "unit": "°F"}
